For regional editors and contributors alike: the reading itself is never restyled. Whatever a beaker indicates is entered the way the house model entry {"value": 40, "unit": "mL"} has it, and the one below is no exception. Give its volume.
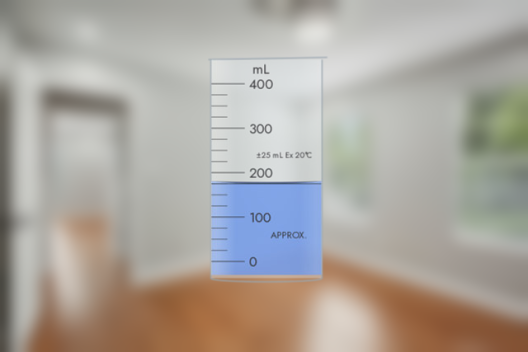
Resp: {"value": 175, "unit": "mL"}
